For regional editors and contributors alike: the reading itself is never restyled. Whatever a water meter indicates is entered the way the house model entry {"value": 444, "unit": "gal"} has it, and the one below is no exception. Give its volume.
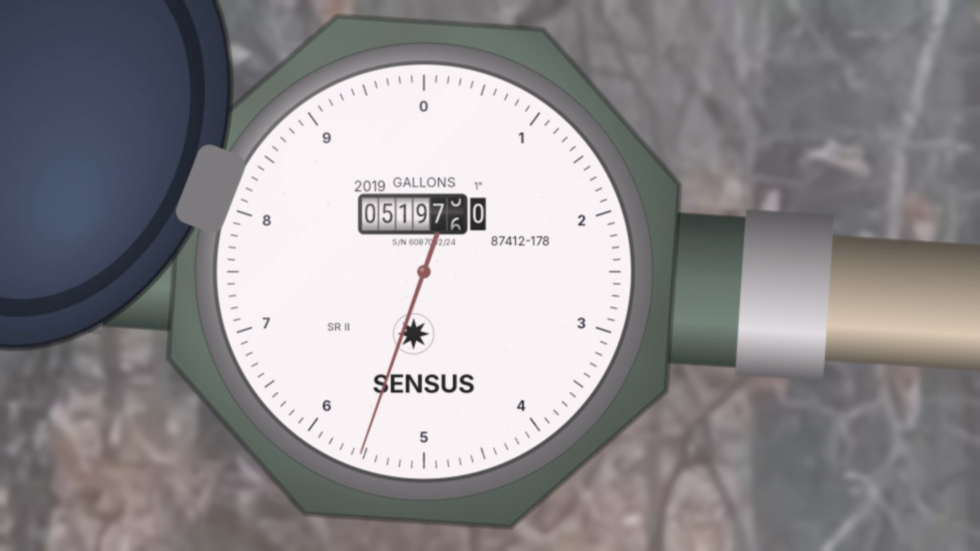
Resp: {"value": 519755.5, "unit": "gal"}
